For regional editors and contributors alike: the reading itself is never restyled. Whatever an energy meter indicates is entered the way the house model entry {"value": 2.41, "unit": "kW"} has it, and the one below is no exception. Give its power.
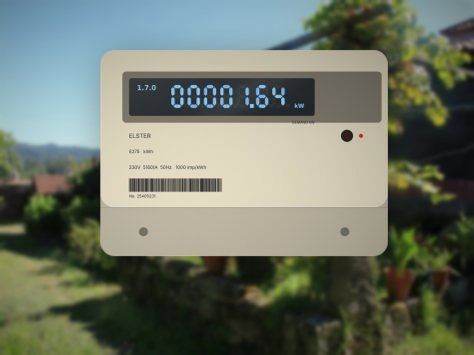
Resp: {"value": 1.64, "unit": "kW"}
